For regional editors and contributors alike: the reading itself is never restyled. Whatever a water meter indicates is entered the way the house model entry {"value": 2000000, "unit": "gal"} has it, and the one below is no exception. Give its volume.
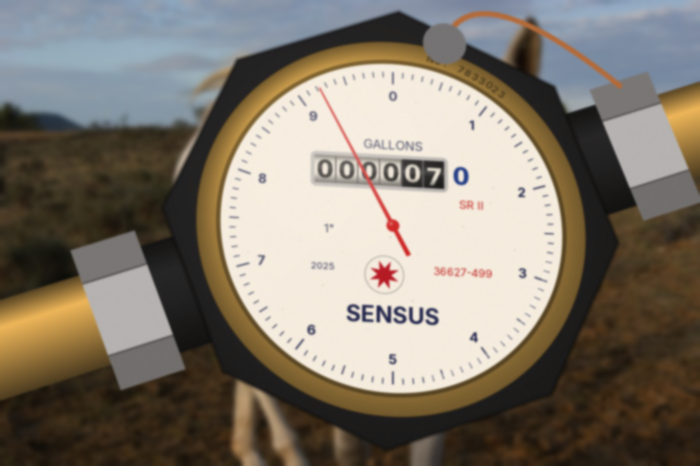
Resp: {"value": 69.2, "unit": "gal"}
